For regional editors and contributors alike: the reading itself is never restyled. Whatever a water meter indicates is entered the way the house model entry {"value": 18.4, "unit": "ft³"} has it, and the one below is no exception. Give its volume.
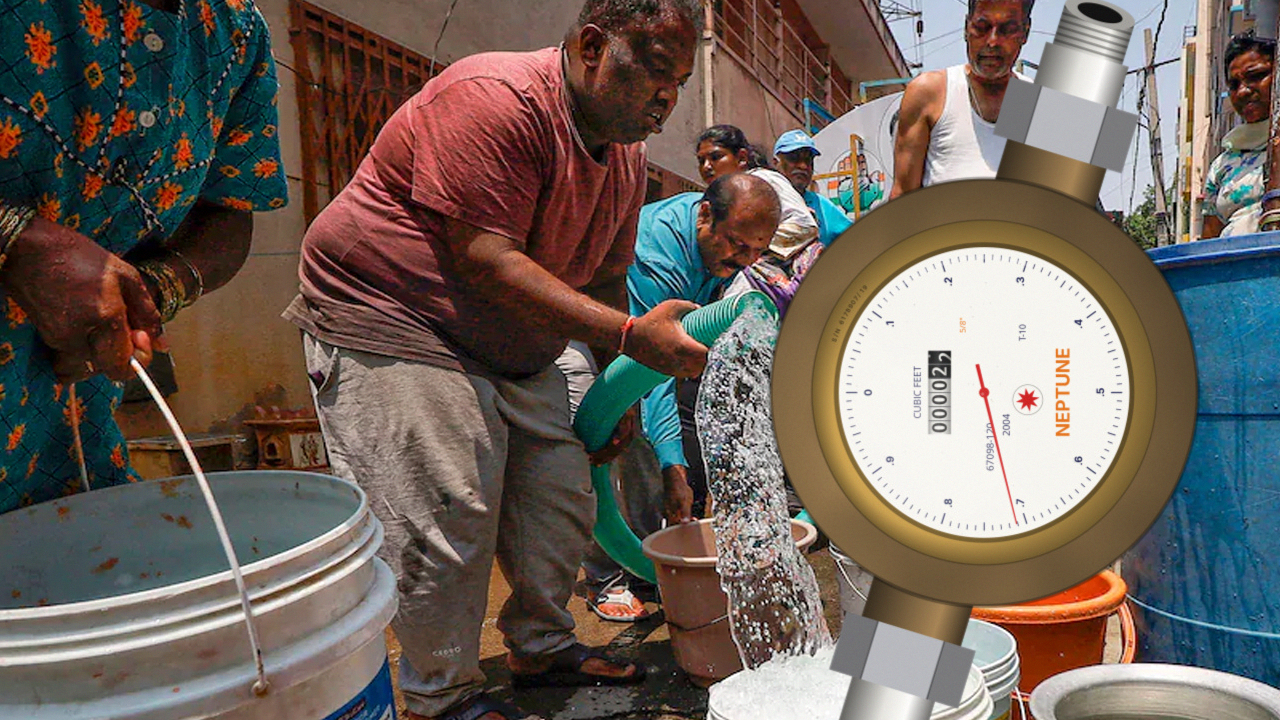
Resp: {"value": 21.71, "unit": "ft³"}
